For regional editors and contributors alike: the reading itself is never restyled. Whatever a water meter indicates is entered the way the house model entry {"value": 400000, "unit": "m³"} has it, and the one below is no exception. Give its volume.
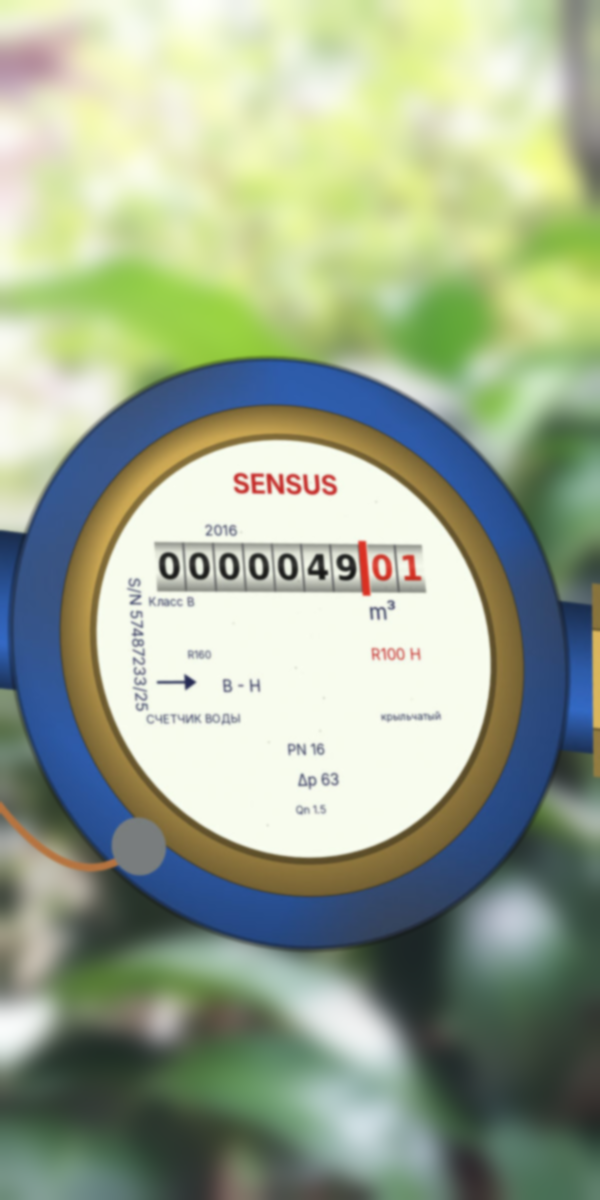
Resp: {"value": 49.01, "unit": "m³"}
